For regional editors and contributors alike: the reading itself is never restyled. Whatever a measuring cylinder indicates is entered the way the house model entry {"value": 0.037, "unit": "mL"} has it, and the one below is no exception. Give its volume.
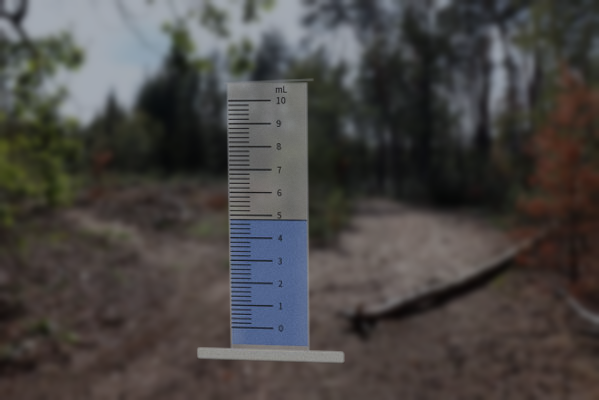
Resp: {"value": 4.8, "unit": "mL"}
